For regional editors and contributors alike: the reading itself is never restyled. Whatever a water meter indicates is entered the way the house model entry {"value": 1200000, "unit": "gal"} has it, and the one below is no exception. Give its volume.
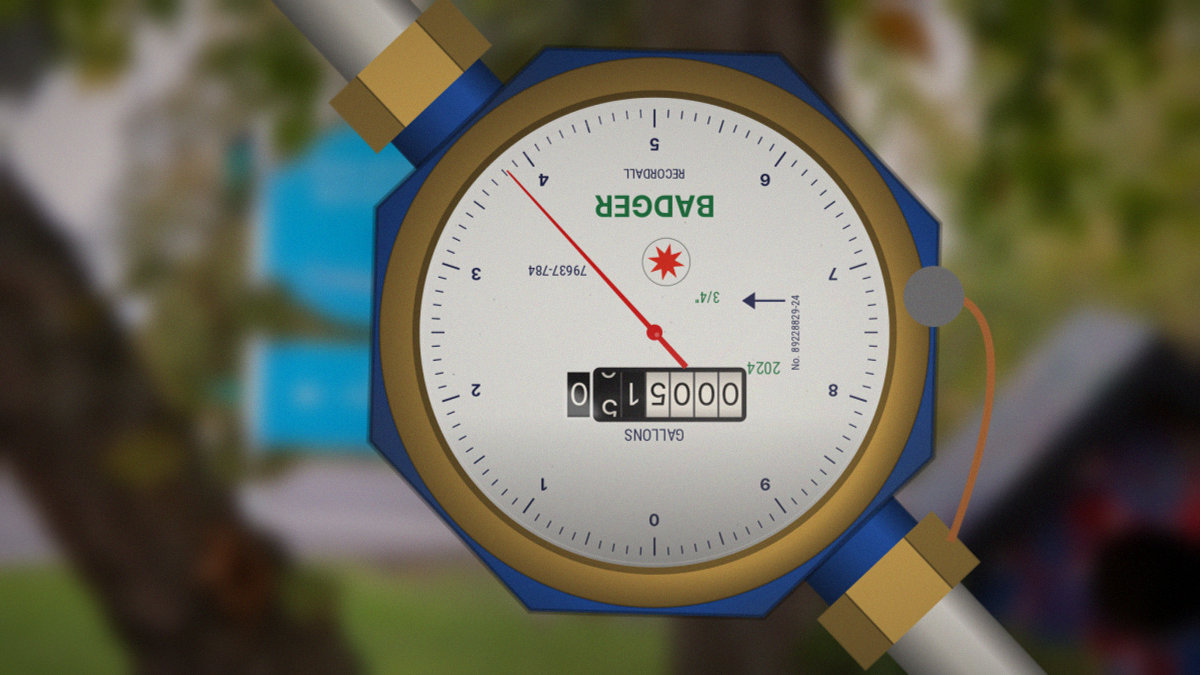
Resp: {"value": 5153.8, "unit": "gal"}
